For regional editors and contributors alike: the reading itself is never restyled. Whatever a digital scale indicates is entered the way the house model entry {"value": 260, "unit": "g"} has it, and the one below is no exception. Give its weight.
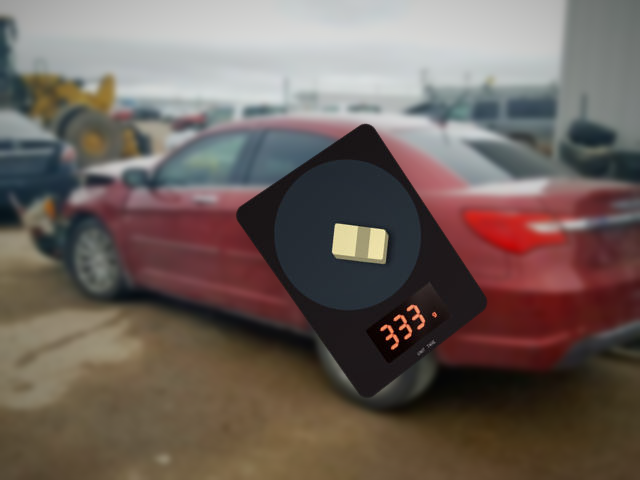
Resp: {"value": 333, "unit": "g"}
